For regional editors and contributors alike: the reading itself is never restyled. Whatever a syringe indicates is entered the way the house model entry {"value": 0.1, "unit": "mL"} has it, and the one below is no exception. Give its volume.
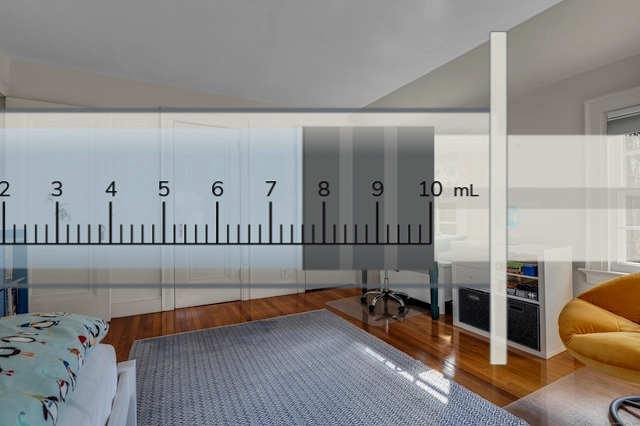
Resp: {"value": 7.6, "unit": "mL"}
